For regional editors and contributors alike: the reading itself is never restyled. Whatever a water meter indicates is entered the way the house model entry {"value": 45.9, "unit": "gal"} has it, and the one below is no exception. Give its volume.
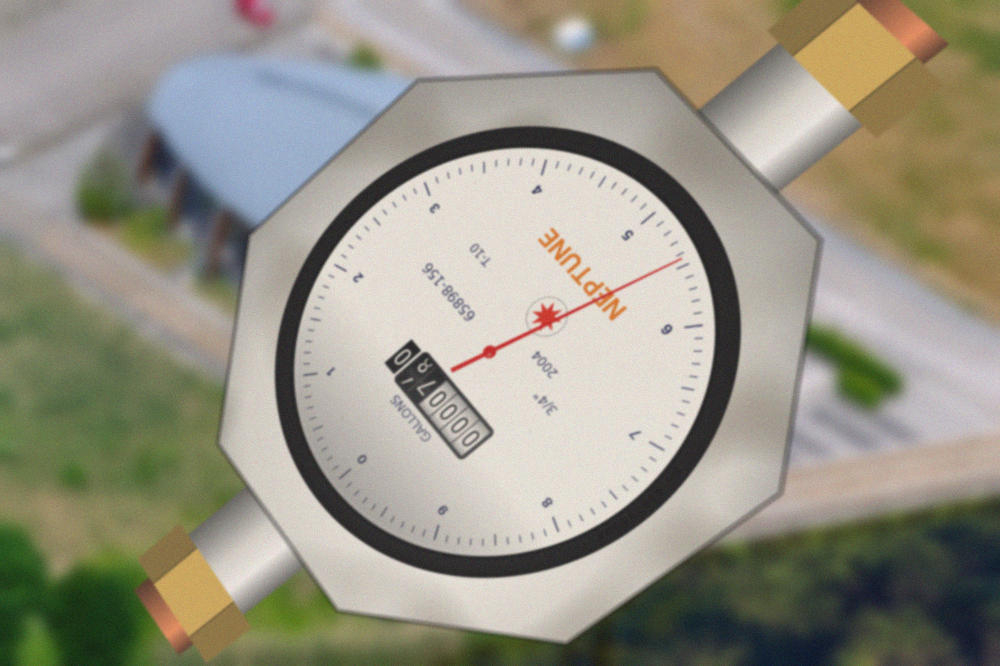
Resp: {"value": 775.4, "unit": "gal"}
